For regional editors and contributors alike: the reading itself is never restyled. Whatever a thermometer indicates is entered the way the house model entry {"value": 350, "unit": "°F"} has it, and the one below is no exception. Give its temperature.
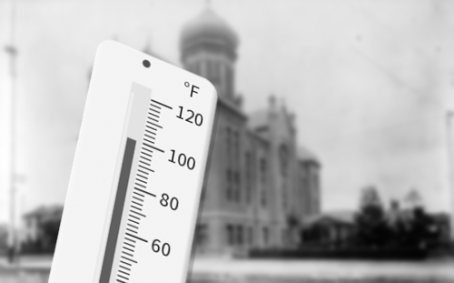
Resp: {"value": 100, "unit": "°F"}
